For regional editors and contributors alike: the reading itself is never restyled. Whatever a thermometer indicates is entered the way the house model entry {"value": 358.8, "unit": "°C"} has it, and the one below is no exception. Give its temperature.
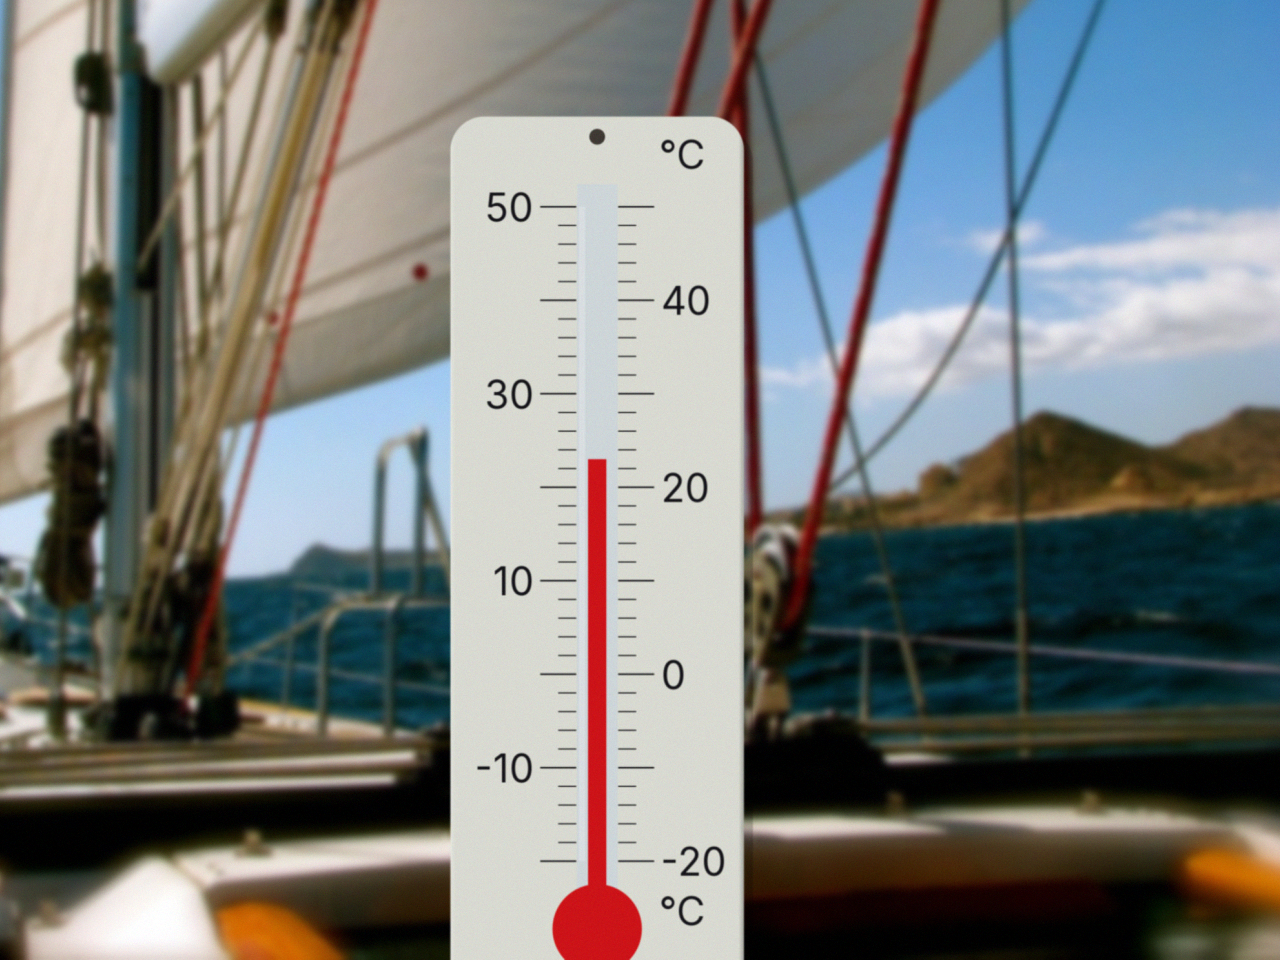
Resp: {"value": 23, "unit": "°C"}
